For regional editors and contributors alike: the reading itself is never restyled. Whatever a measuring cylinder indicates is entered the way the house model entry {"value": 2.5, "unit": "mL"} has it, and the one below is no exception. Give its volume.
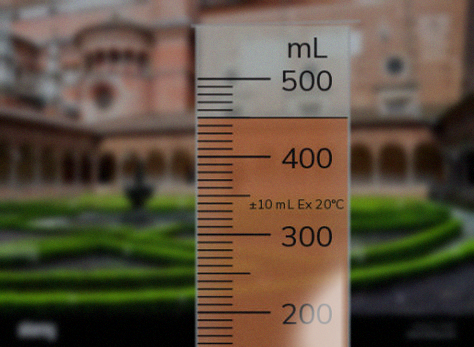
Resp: {"value": 450, "unit": "mL"}
